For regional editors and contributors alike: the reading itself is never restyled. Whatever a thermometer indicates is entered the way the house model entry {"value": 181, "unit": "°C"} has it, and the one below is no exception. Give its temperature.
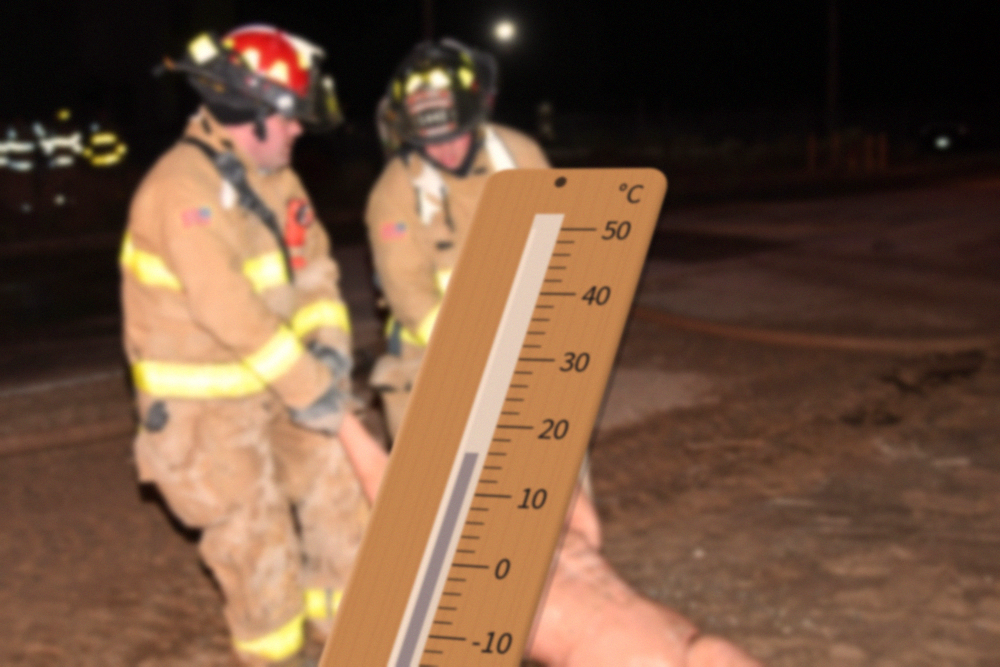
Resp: {"value": 16, "unit": "°C"}
